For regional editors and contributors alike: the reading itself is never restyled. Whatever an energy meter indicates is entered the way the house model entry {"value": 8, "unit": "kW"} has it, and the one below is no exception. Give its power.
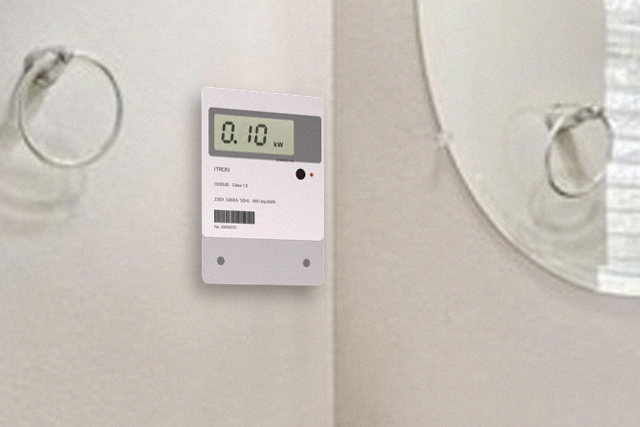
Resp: {"value": 0.10, "unit": "kW"}
